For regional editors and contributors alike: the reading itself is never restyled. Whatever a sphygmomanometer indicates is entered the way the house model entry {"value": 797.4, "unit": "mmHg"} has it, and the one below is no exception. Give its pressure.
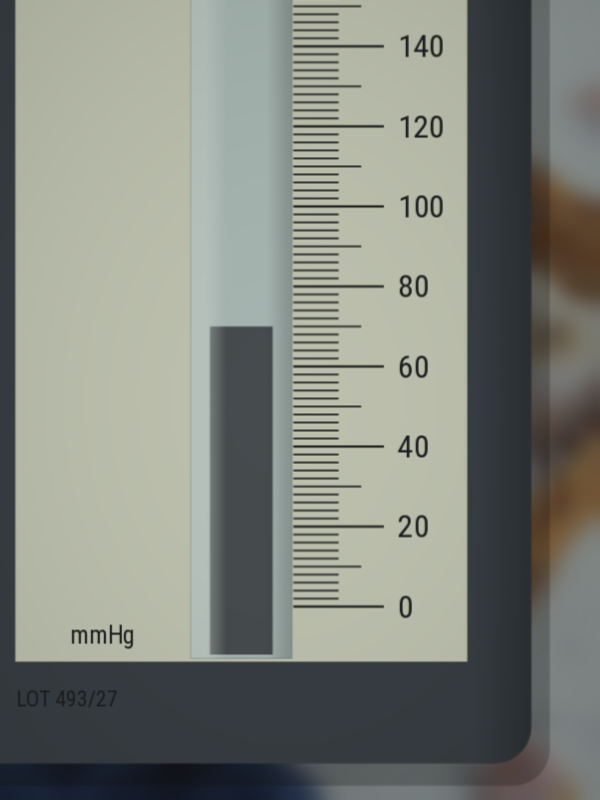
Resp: {"value": 70, "unit": "mmHg"}
